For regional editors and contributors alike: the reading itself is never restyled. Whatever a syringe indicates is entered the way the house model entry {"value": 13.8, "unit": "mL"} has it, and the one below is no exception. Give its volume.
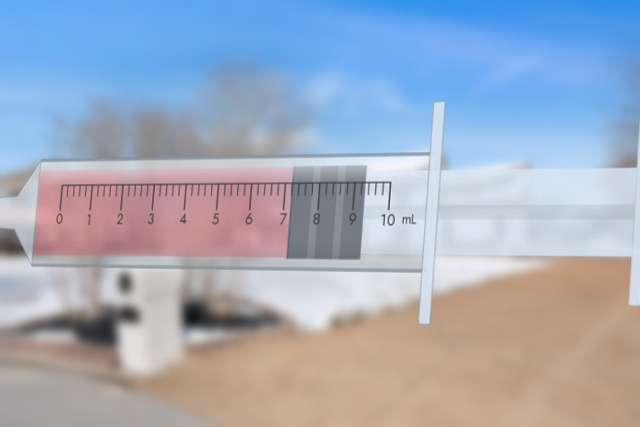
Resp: {"value": 7.2, "unit": "mL"}
